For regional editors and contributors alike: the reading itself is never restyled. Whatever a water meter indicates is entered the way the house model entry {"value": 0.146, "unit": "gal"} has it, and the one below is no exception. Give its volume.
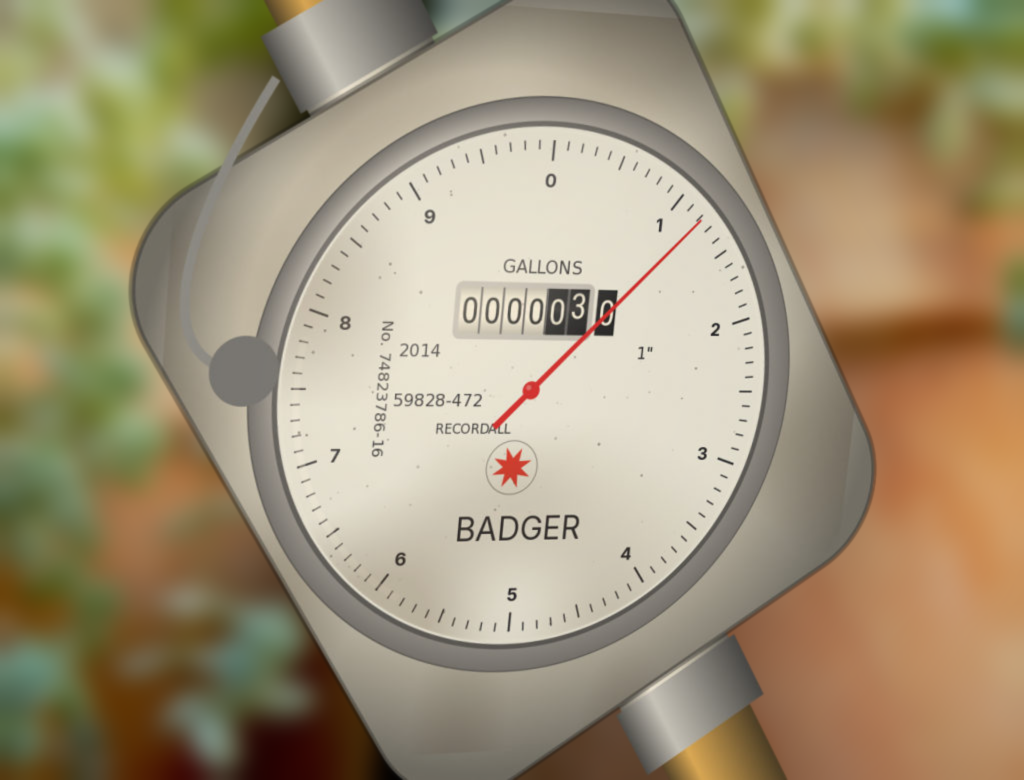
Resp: {"value": 31.2, "unit": "gal"}
